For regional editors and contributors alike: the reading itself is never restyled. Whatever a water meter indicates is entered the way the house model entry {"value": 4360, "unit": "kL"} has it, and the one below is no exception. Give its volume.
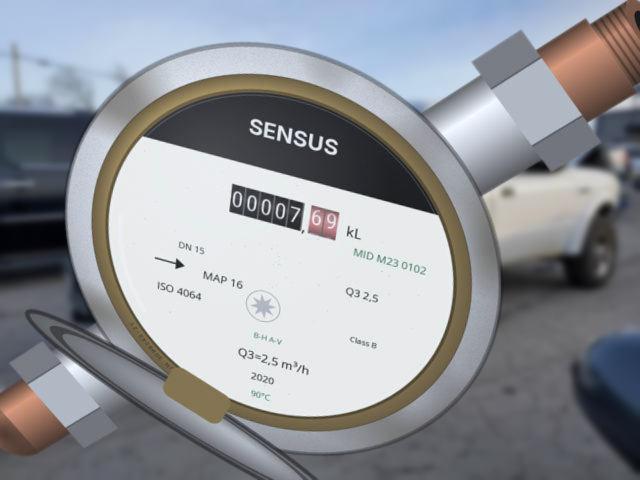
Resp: {"value": 7.69, "unit": "kL"}
